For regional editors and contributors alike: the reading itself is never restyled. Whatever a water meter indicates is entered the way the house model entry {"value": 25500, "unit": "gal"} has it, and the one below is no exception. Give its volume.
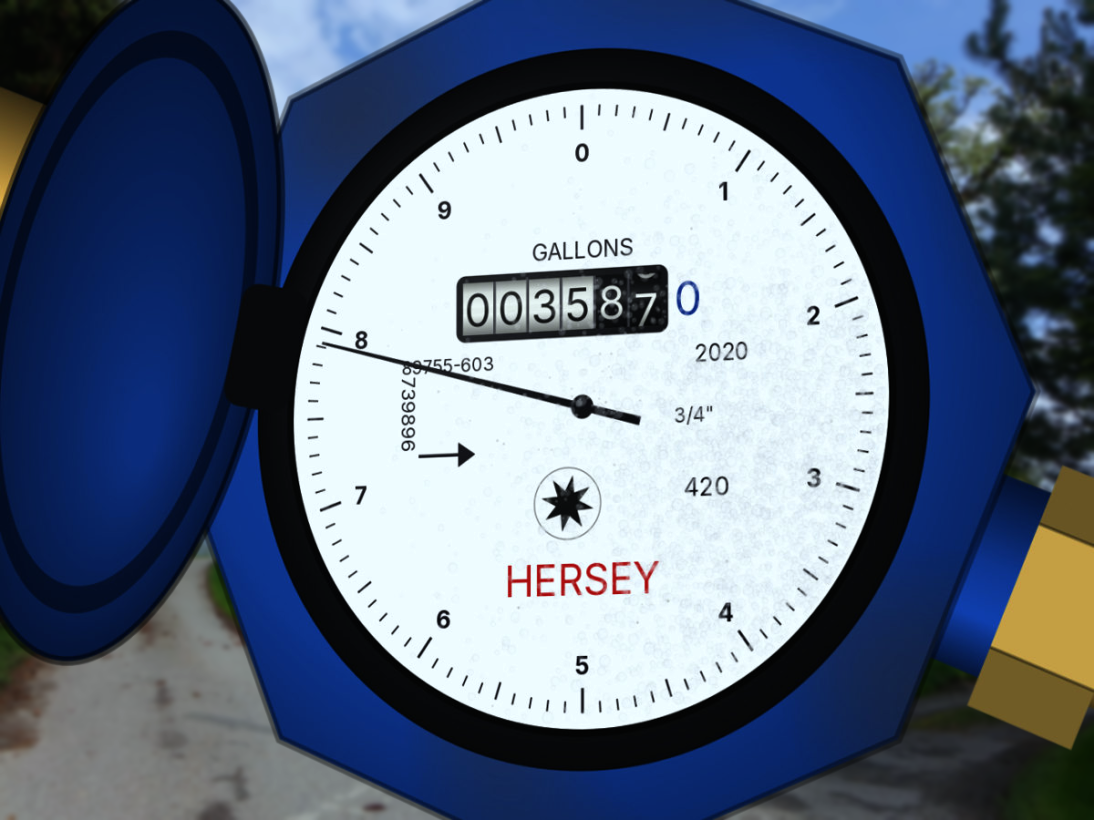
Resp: {"value": 35867.9, "unit": "gal"}
